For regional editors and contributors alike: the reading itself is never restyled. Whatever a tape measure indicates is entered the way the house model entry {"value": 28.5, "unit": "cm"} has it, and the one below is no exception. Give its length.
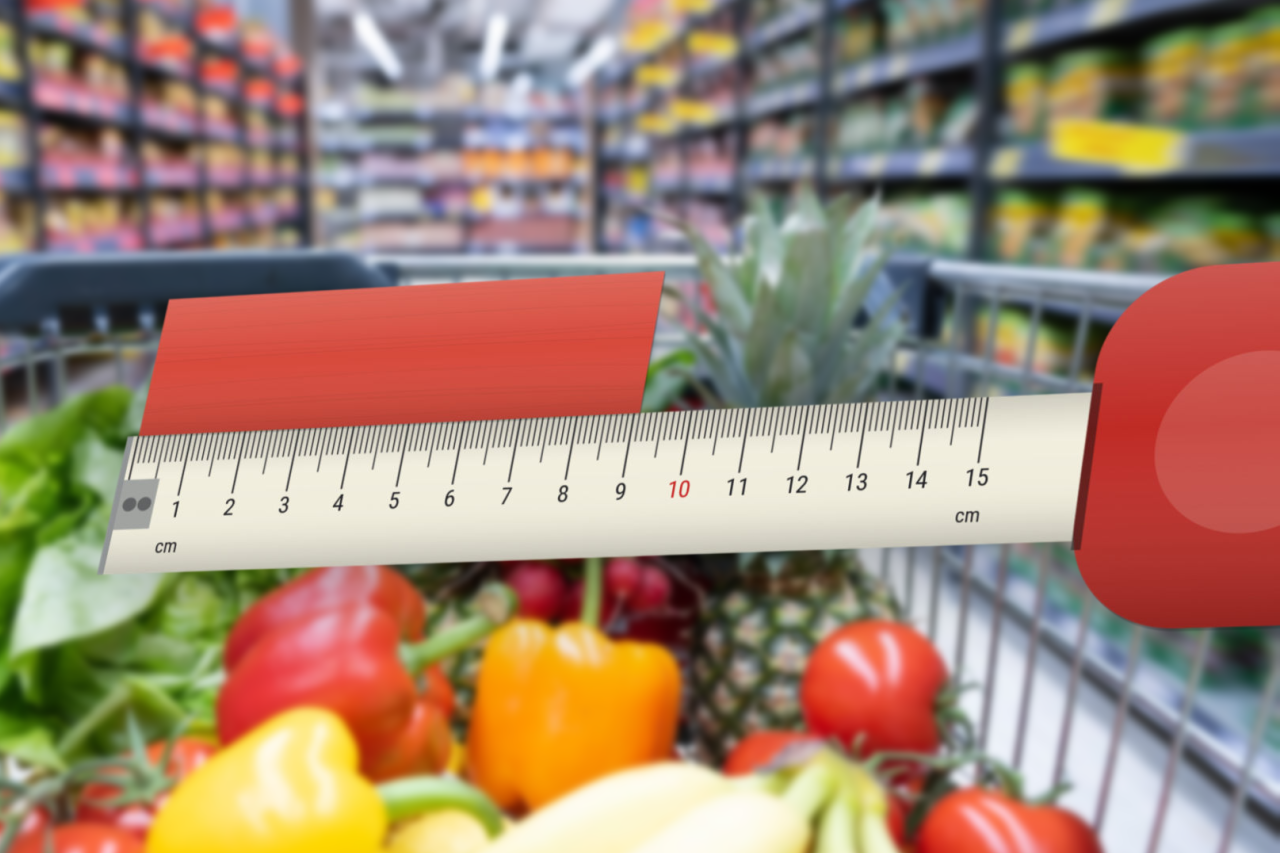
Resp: {"value": 9.1, "unit": "cm"}
